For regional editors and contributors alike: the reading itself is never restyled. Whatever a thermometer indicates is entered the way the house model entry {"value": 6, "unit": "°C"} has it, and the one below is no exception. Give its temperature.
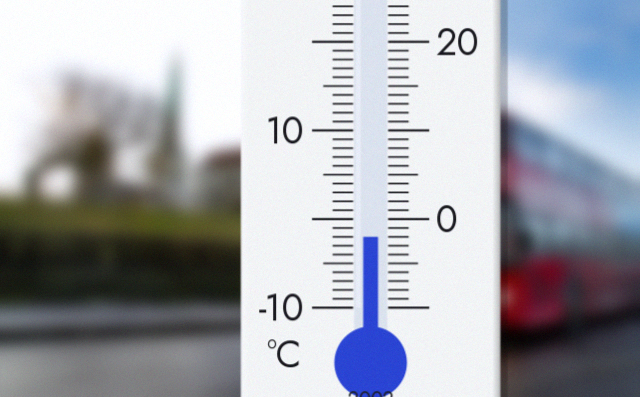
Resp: {"value": -2, "unit": "°C"}
